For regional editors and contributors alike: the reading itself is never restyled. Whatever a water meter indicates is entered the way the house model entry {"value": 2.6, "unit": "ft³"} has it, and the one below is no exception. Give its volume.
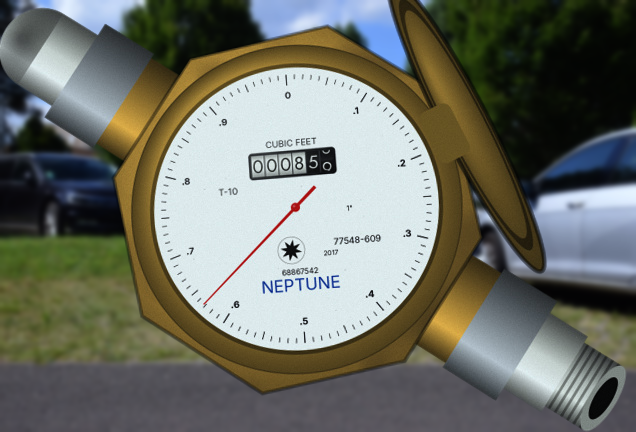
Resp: {"value": 858.63, "unit": "ft³"}
